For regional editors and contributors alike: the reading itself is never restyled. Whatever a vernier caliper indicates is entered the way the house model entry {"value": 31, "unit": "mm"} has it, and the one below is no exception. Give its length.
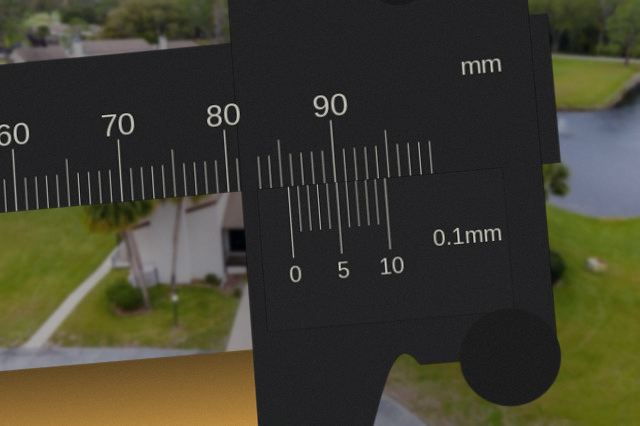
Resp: {"value": 85.6, "unit": "mm"}
